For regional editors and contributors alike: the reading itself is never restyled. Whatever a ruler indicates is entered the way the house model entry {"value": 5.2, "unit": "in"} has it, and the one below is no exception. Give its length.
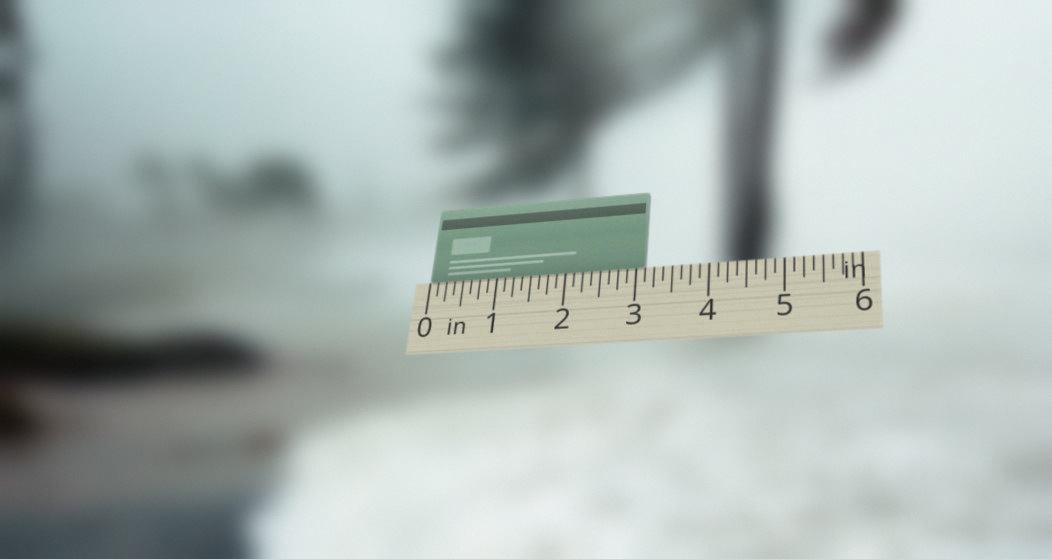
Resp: {"value": 3.125, "unit": "in"}
